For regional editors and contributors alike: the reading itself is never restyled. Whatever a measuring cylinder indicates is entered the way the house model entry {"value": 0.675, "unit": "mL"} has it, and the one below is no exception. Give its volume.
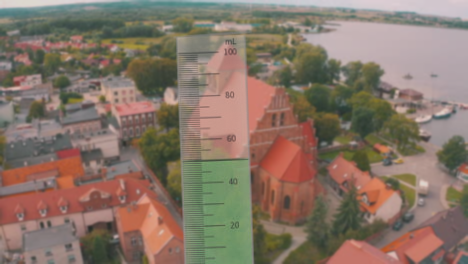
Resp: {"value": 50, "unit": "mL"}
